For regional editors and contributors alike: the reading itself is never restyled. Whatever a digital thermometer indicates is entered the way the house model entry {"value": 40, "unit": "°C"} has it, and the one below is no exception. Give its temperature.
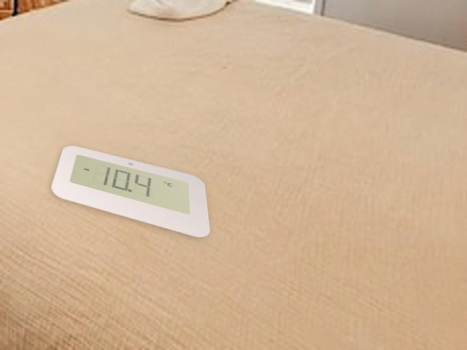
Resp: {"value": -10.4, "unit": "°C"}
